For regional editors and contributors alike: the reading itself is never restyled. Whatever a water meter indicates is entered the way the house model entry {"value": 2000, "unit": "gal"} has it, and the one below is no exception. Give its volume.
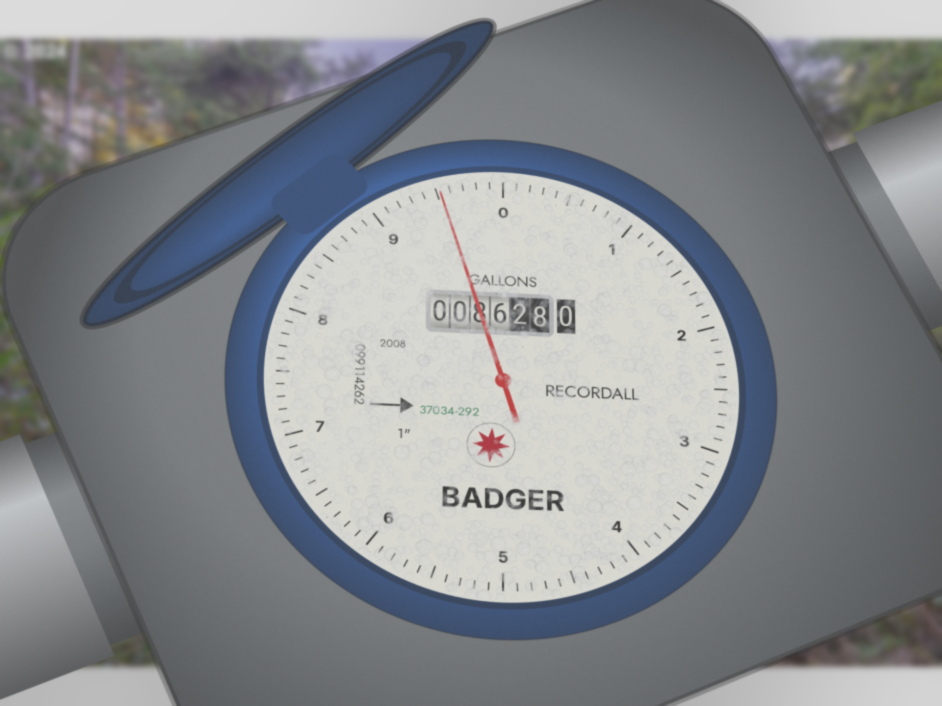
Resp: {"value": 86279.5, "unit": "gal"}
